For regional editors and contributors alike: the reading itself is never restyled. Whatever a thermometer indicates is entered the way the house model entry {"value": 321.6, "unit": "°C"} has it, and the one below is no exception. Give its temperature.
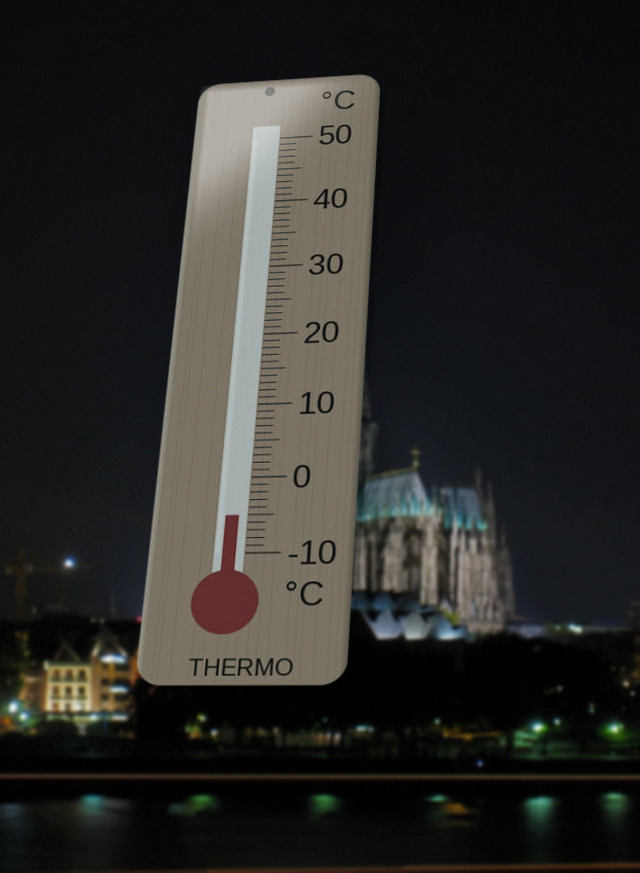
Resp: {"value": -5, "unit": "°C"}
